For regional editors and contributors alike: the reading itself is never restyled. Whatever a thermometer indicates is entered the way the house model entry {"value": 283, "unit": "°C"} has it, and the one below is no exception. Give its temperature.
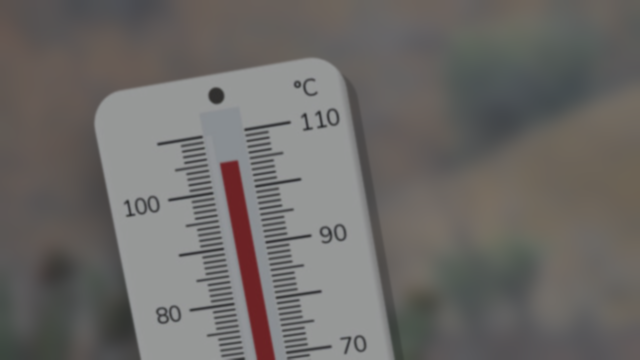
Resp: {"value": 105, "unit": "°C"}
